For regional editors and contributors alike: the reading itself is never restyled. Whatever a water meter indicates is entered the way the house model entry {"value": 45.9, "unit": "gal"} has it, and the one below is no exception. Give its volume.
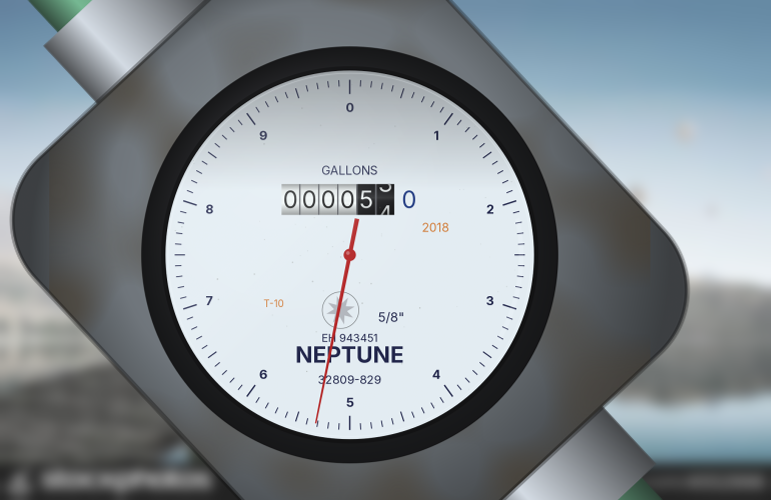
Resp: {"value": 535.3, "unit": "gal"}
